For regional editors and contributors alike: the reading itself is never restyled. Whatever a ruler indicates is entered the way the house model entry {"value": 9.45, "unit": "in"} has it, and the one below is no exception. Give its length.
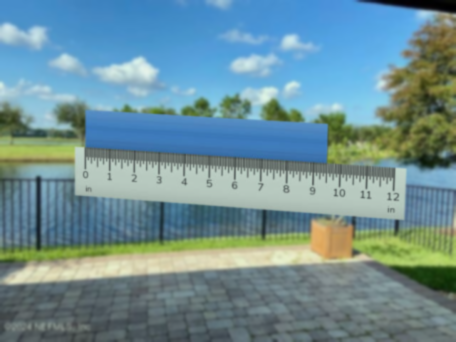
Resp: {"value": 9.5, "unit": "in"}
